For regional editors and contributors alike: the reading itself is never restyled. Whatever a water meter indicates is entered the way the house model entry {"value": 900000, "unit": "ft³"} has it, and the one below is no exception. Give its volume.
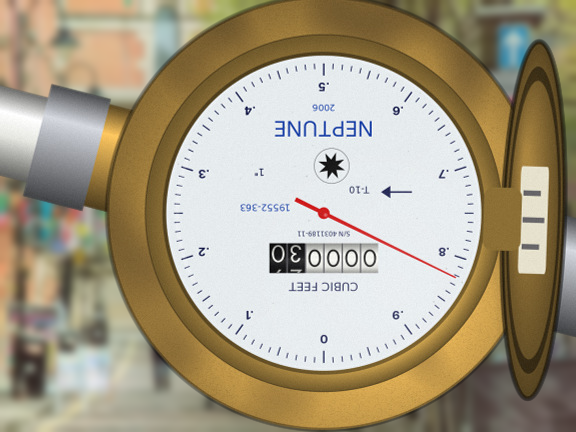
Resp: {"value": 29.82, "unit": "ft³"}
